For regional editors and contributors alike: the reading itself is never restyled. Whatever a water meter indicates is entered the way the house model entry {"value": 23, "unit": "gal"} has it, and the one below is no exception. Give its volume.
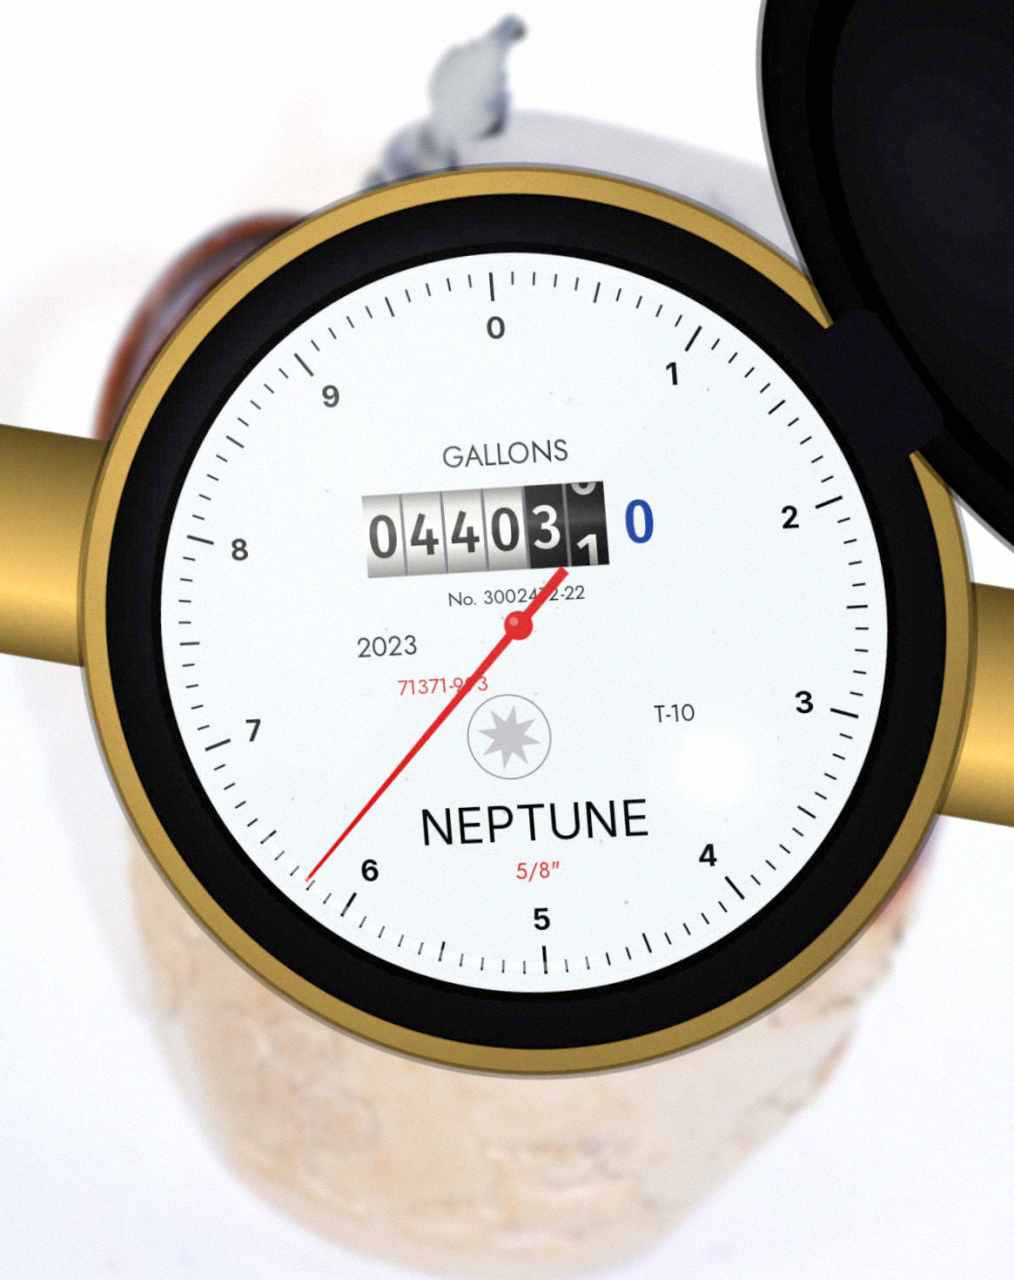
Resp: {"value": 440306.2, "unit": "gal"}
